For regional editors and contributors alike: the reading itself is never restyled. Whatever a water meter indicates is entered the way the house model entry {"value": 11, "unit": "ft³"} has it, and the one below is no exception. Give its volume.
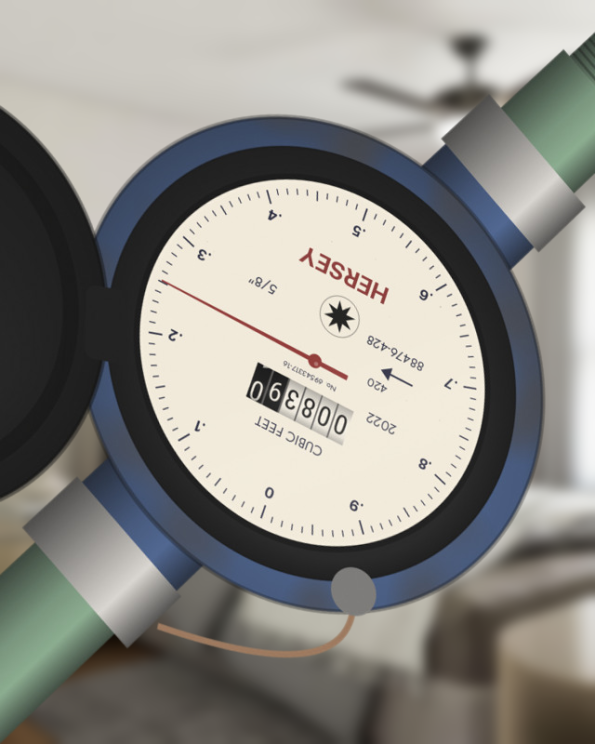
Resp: {"value": 8390.25, "unit": "ft³"}
